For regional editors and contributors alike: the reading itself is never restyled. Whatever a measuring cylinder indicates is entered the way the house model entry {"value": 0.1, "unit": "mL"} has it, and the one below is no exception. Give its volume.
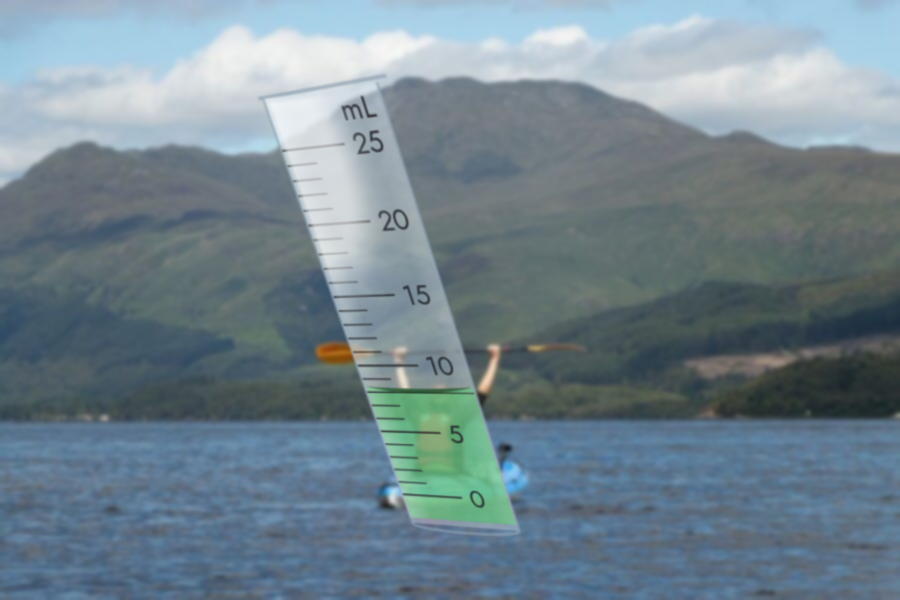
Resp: {"value": 8, "unit": "mL"}
